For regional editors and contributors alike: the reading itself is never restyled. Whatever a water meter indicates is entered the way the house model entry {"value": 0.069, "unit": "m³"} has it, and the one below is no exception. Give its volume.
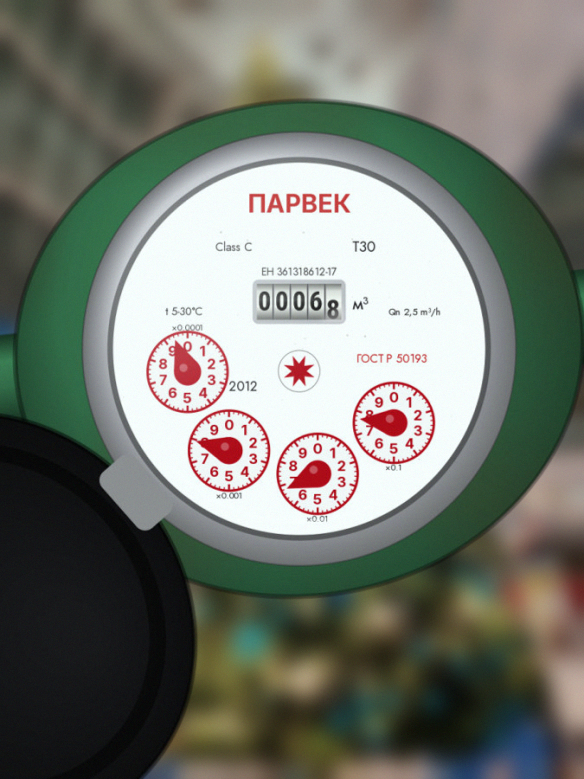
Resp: {"value": 67.7679, "unit": "m³"}
